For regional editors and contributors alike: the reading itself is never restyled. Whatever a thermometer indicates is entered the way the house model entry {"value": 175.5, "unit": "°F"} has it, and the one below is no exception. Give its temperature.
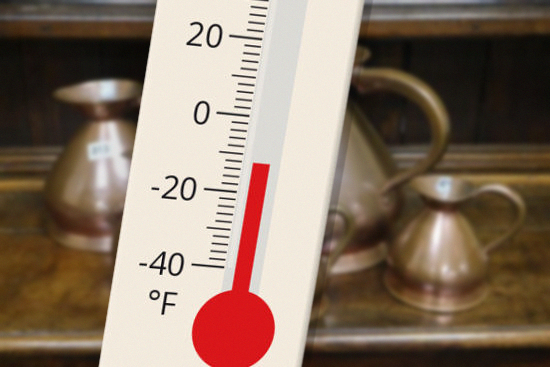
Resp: {"value": -12, "unit": "°F"}
